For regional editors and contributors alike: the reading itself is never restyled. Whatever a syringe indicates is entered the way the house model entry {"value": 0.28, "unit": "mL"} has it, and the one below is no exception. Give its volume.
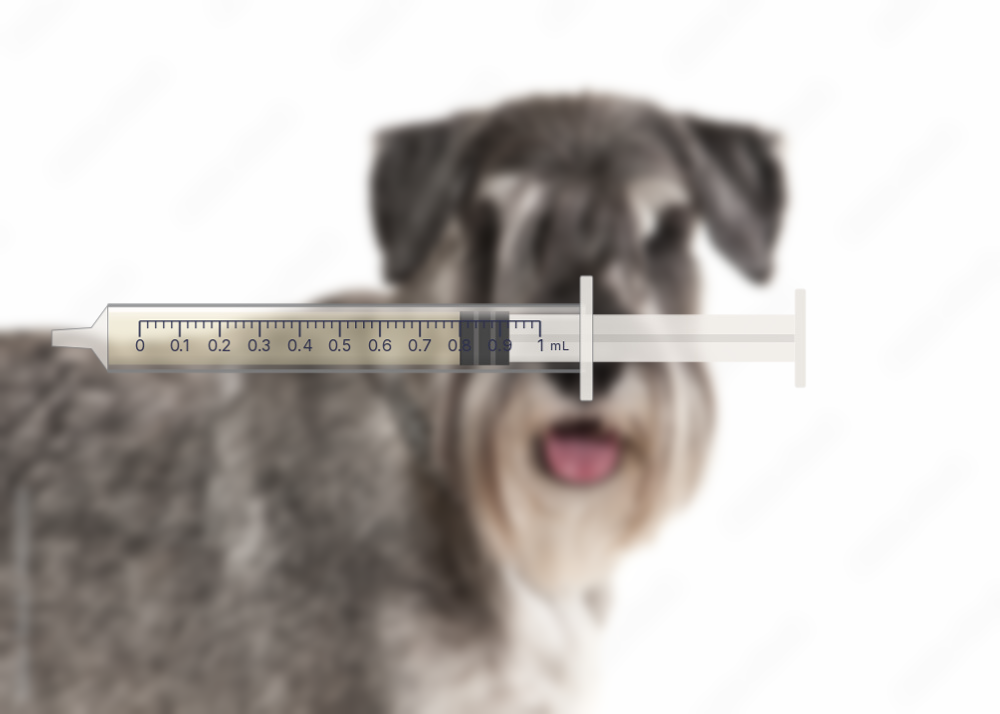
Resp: {"value": 0.8, "unit": "mL"}
